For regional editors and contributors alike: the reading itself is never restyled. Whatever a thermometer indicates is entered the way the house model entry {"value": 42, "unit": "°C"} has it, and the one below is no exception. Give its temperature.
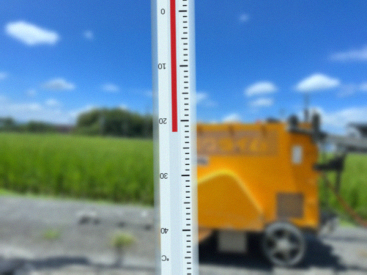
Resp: {"value": 22, "unit": "°C"}
